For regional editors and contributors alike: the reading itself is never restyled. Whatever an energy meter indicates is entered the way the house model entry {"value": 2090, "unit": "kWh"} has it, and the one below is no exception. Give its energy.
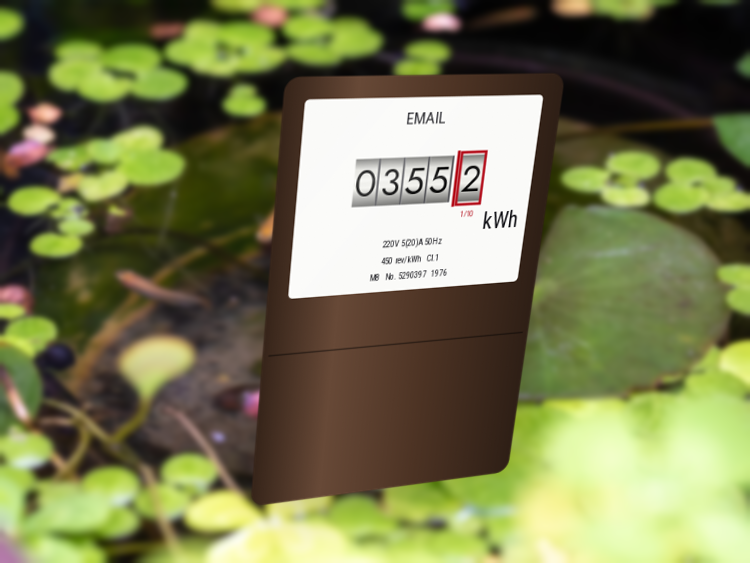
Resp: {"value": 355.2, "unit": "kWh"}
